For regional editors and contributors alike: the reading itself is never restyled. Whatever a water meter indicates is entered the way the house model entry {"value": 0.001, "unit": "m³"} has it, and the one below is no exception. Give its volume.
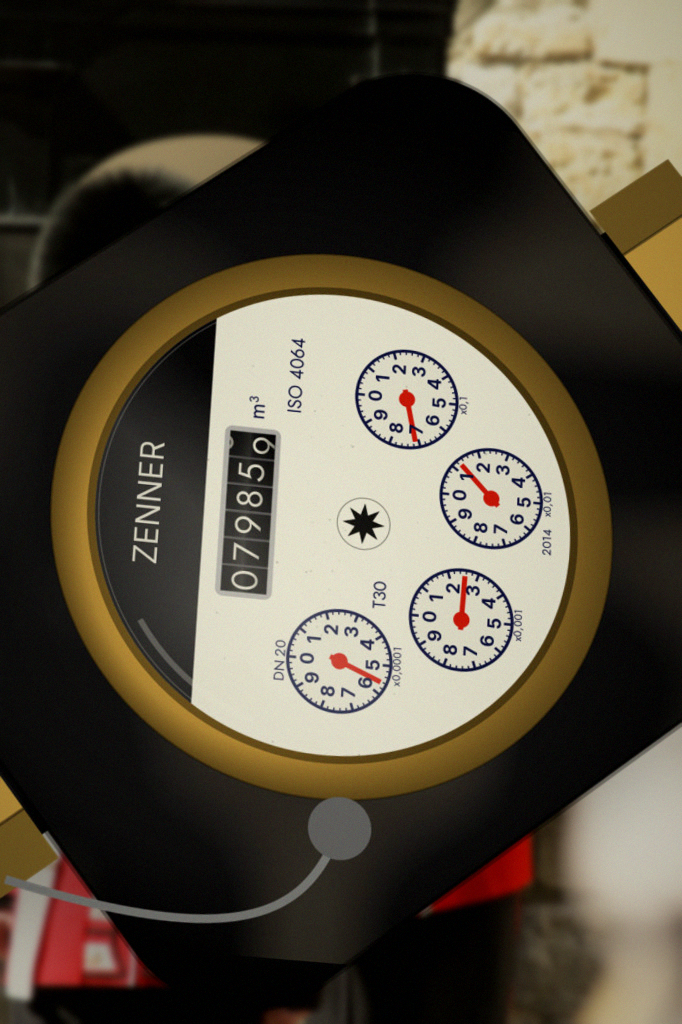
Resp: {"value": 79858.7125, "unit": "m³"}
